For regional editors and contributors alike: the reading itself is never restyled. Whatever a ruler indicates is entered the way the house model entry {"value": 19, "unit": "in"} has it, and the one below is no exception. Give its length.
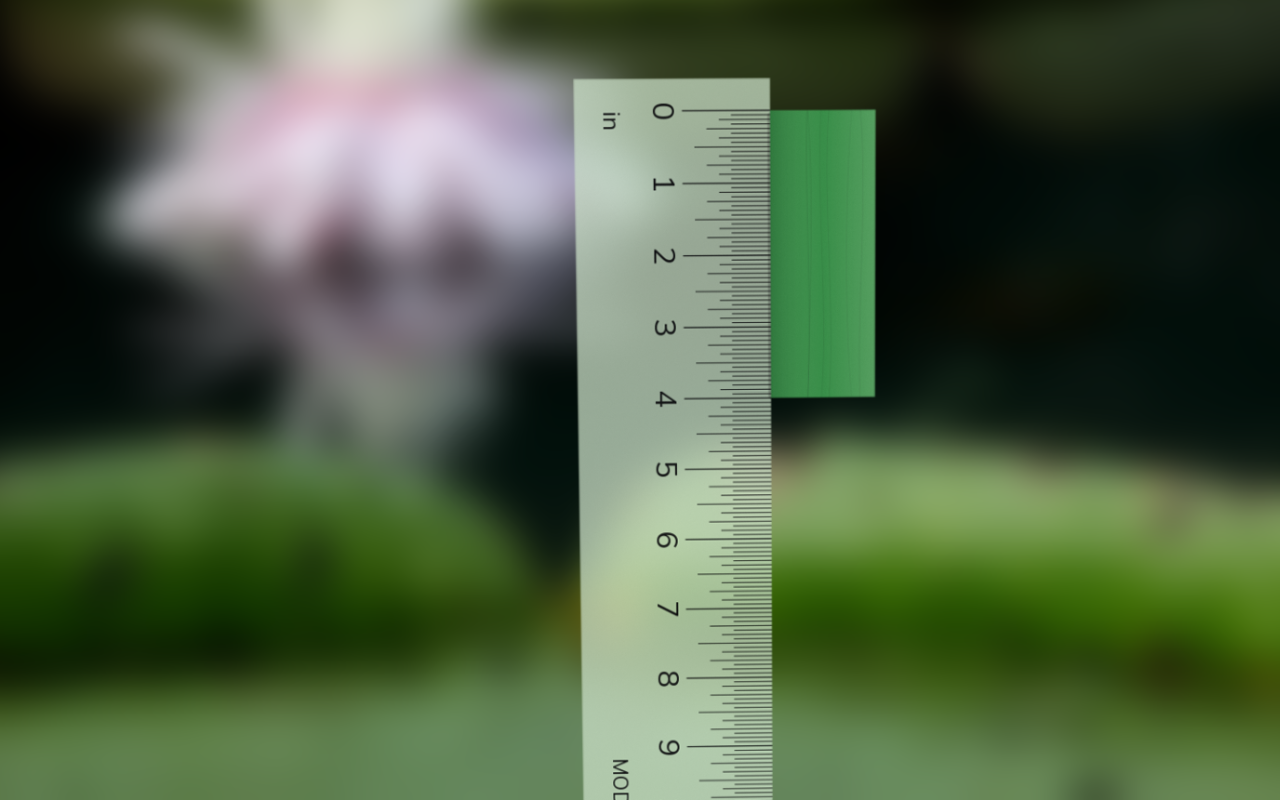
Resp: {"value": 4, "unit": "in"}
